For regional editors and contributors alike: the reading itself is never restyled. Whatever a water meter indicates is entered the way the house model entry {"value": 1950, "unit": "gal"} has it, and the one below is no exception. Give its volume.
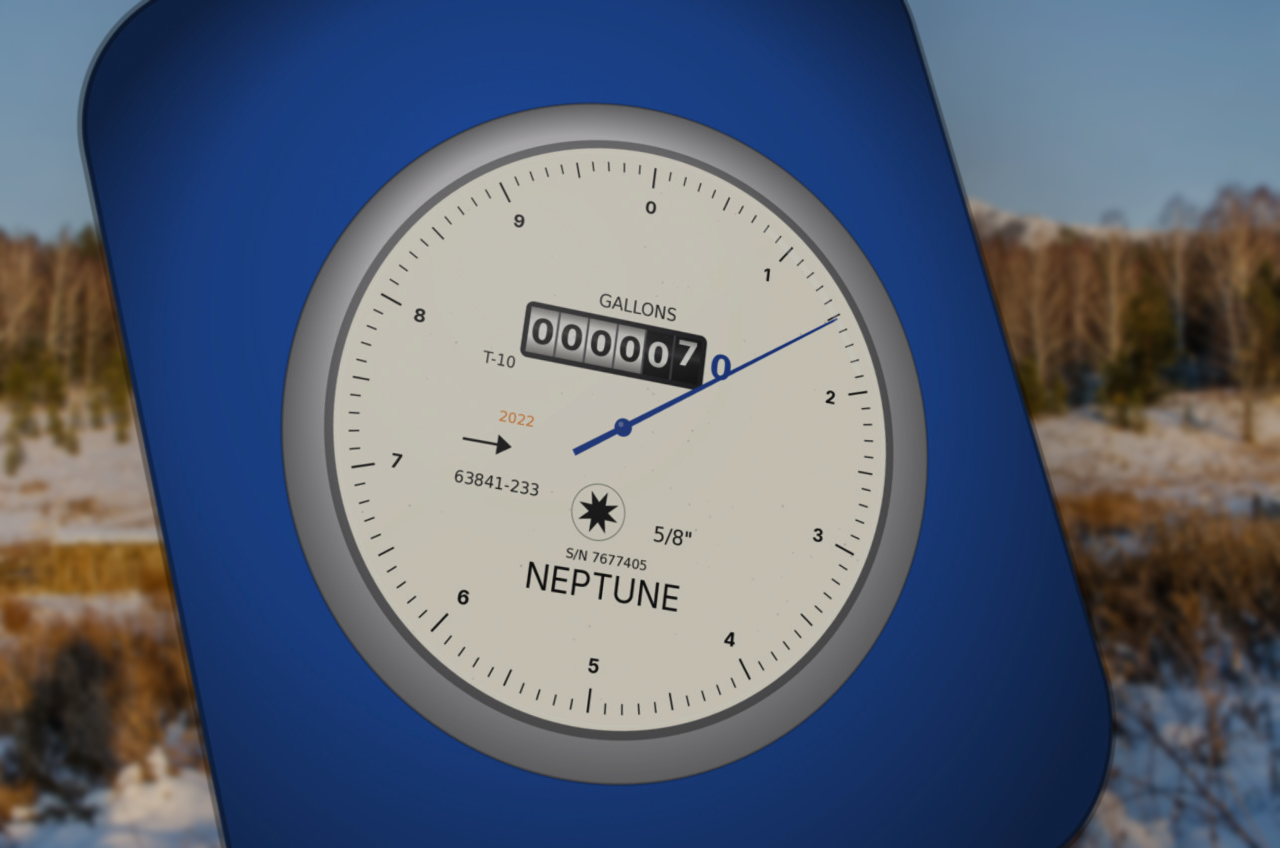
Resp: {"value": 71.5, "unit": "gal"}
